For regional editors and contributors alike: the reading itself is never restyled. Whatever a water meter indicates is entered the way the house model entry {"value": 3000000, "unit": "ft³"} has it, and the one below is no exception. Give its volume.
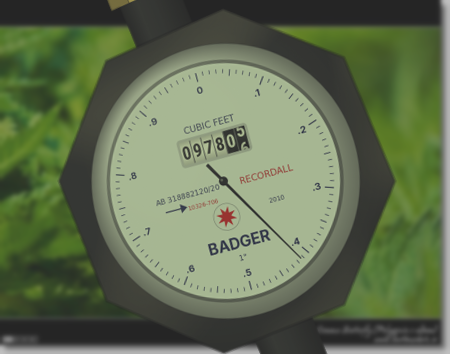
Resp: {"value": 97805.41, "unit": "ft³"}
